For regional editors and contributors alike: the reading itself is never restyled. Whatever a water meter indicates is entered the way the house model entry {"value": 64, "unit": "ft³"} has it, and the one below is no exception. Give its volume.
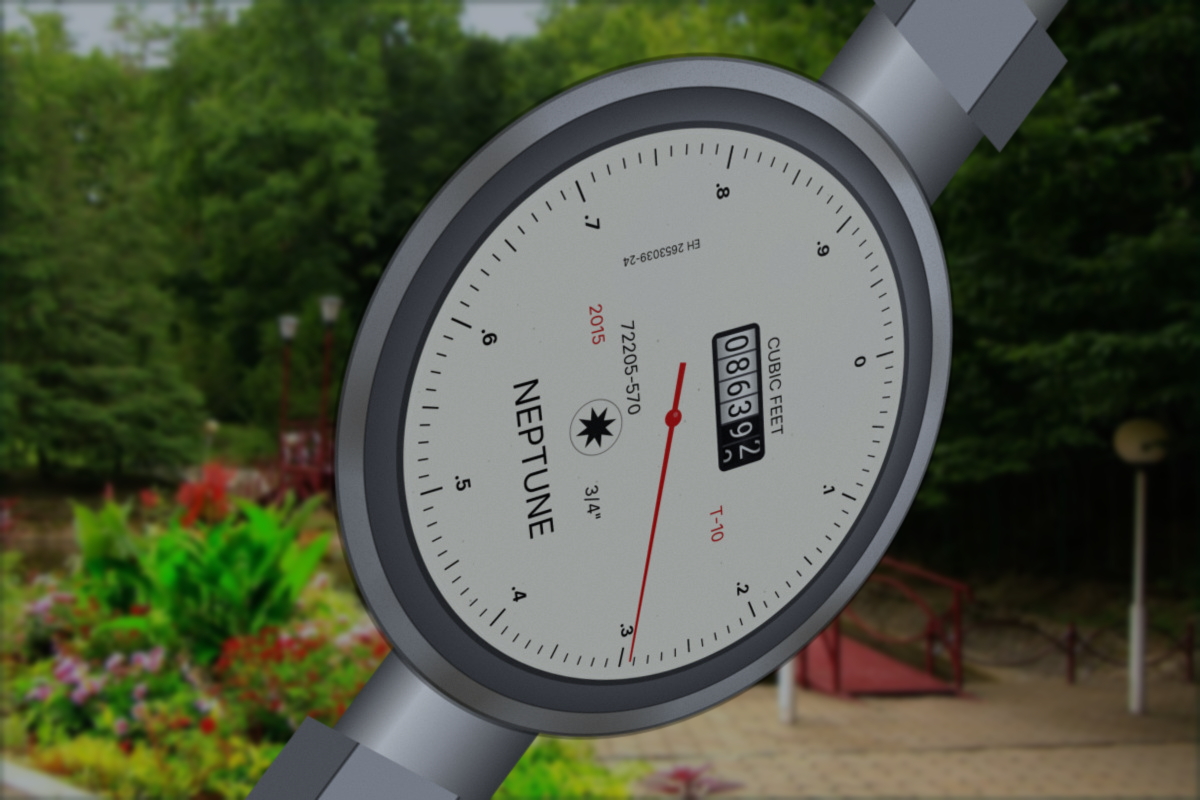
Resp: {"value": 86392.29, "unit": "ft³"}
